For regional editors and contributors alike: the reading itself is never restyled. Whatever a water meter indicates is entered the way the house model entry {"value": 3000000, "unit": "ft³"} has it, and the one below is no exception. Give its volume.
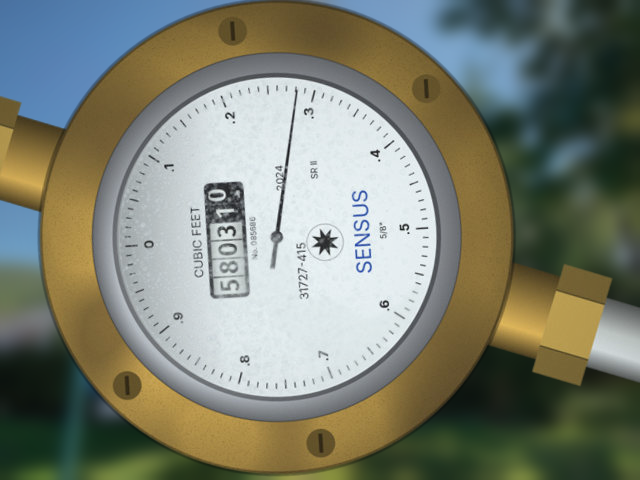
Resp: {"value": 580310.28, "unit": "ft³"}
